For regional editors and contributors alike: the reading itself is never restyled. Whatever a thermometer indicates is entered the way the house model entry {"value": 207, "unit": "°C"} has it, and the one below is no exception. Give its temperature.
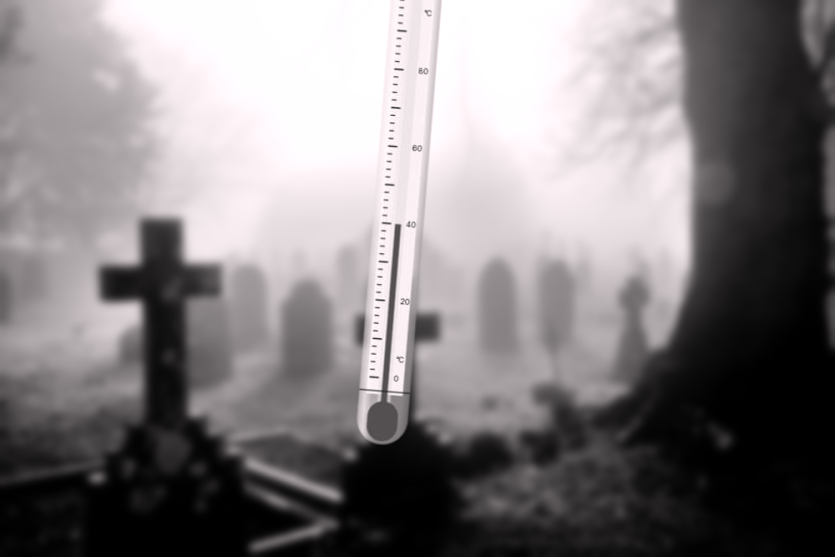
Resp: {"value": 40, "unit": "°C"}
